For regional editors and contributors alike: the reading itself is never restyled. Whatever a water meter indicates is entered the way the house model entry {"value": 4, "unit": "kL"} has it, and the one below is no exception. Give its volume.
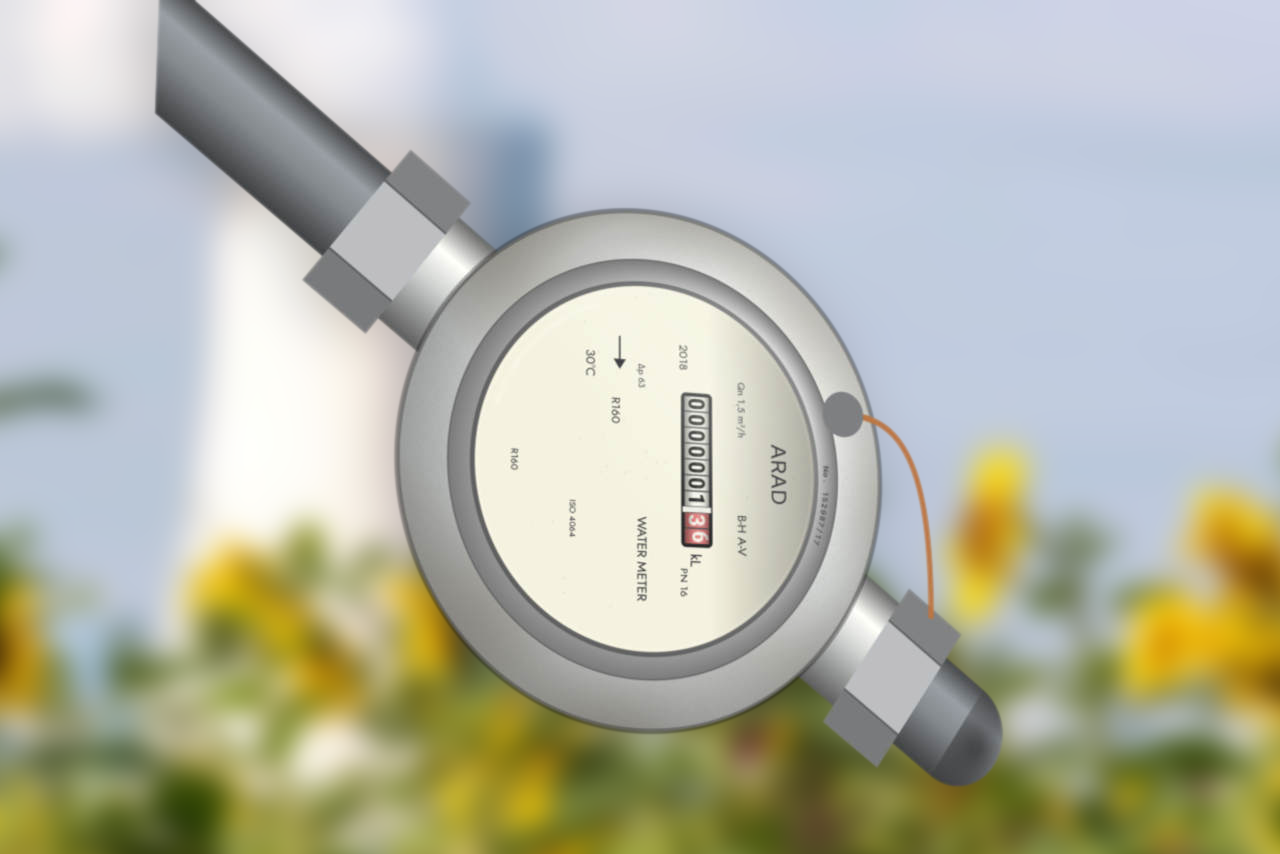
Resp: {"value": 1.36, "unit": "kL"}
